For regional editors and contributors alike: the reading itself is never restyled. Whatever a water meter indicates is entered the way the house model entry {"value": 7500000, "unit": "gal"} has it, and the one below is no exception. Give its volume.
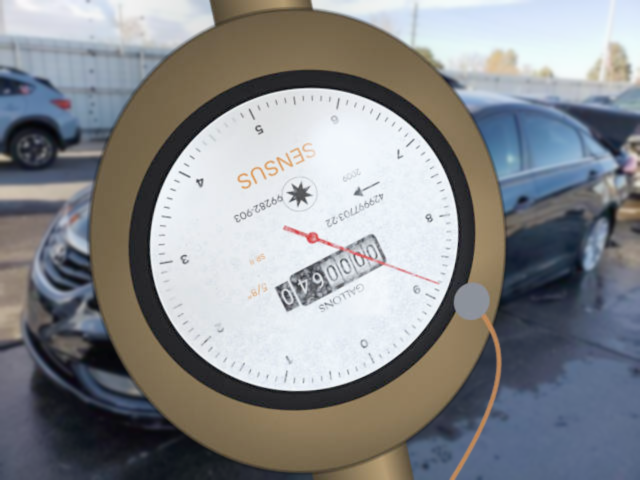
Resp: {"value": 638.8, "unit": "gal"}
